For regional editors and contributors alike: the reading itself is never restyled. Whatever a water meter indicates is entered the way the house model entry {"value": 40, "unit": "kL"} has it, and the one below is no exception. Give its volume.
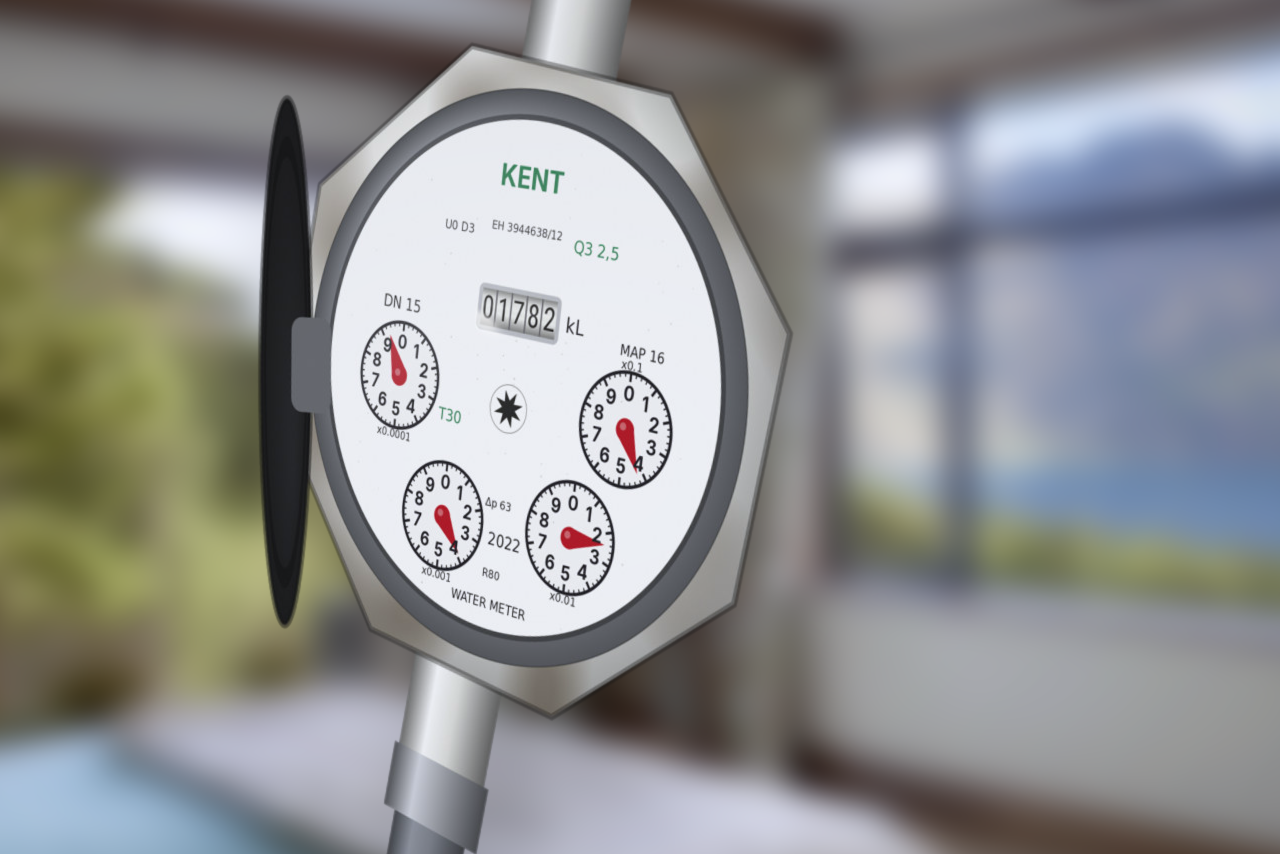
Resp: {"value": 1782.4239, "unit": "kL"}
